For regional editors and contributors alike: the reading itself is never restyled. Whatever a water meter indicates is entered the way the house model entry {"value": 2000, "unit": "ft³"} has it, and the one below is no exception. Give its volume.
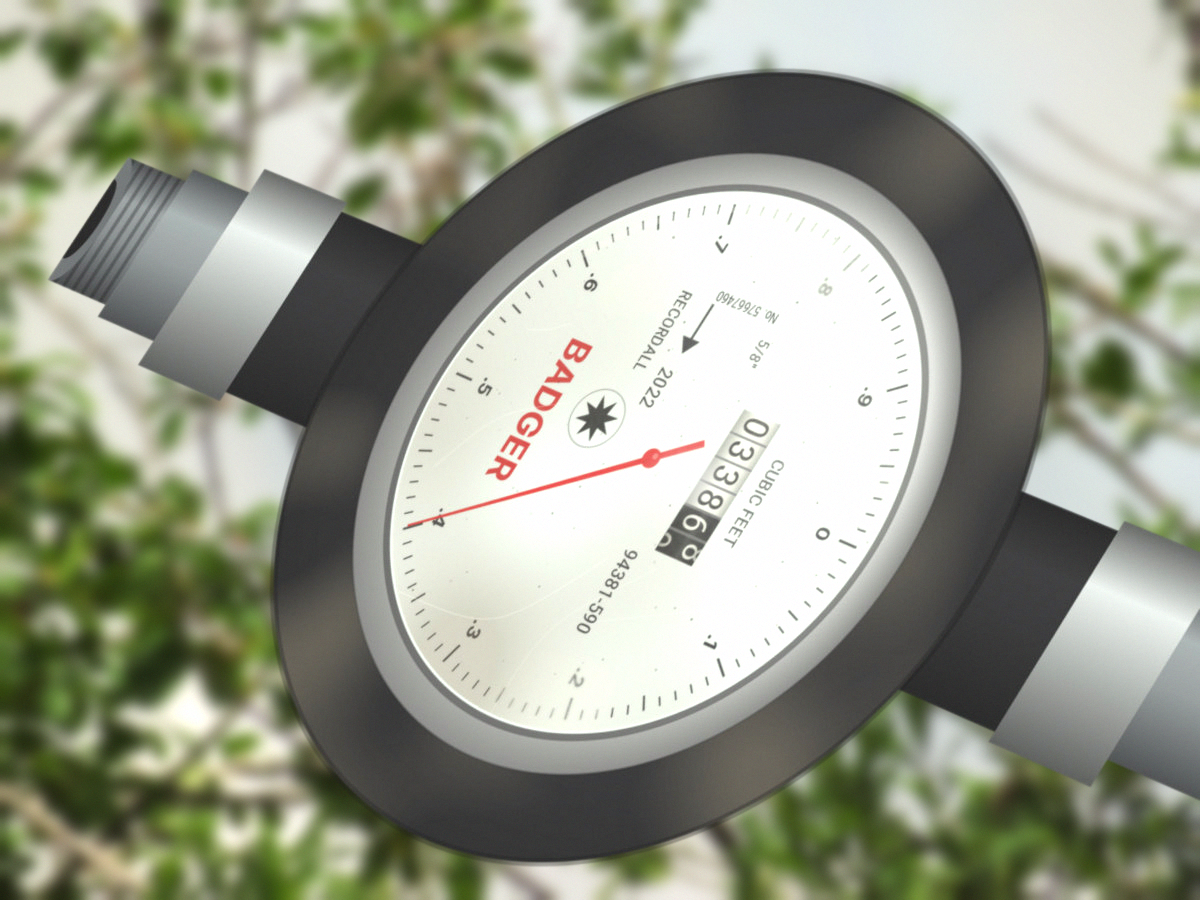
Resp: {"value": 33868.40, "unit": "ft³"}
